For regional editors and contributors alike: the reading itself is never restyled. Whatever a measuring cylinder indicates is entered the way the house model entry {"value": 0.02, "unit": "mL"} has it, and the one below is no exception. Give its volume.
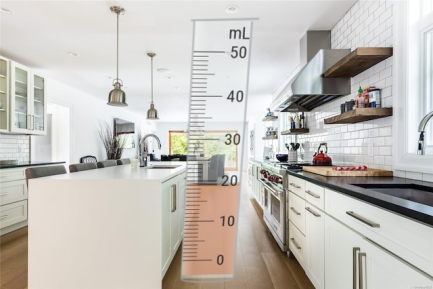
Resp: {"value": 19, "unit": "mL"}
